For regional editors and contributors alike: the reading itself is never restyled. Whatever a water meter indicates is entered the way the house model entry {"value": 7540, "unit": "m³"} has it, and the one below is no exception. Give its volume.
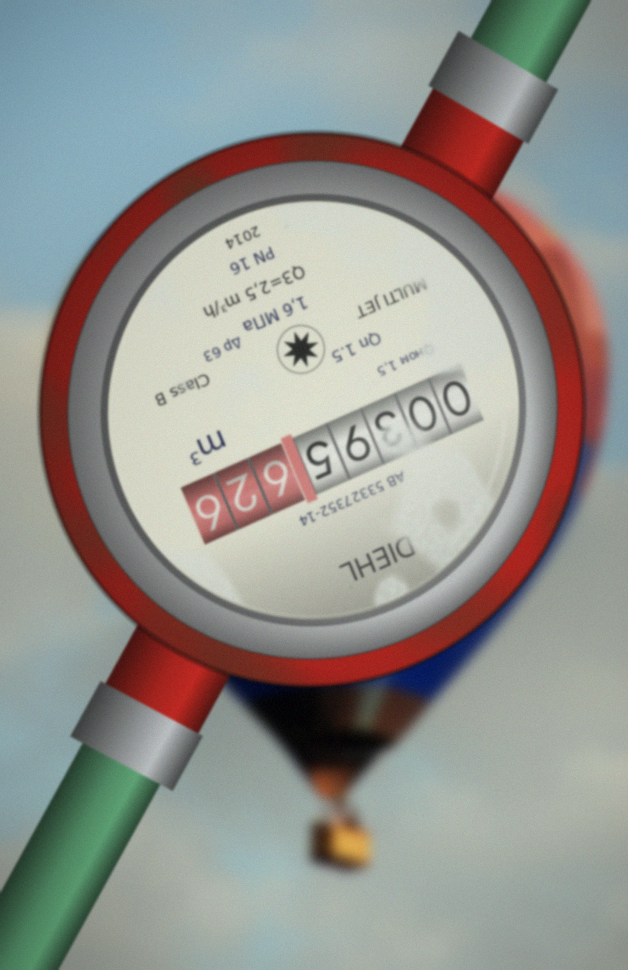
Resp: {"value": 395.626, "unit": "m³"}
